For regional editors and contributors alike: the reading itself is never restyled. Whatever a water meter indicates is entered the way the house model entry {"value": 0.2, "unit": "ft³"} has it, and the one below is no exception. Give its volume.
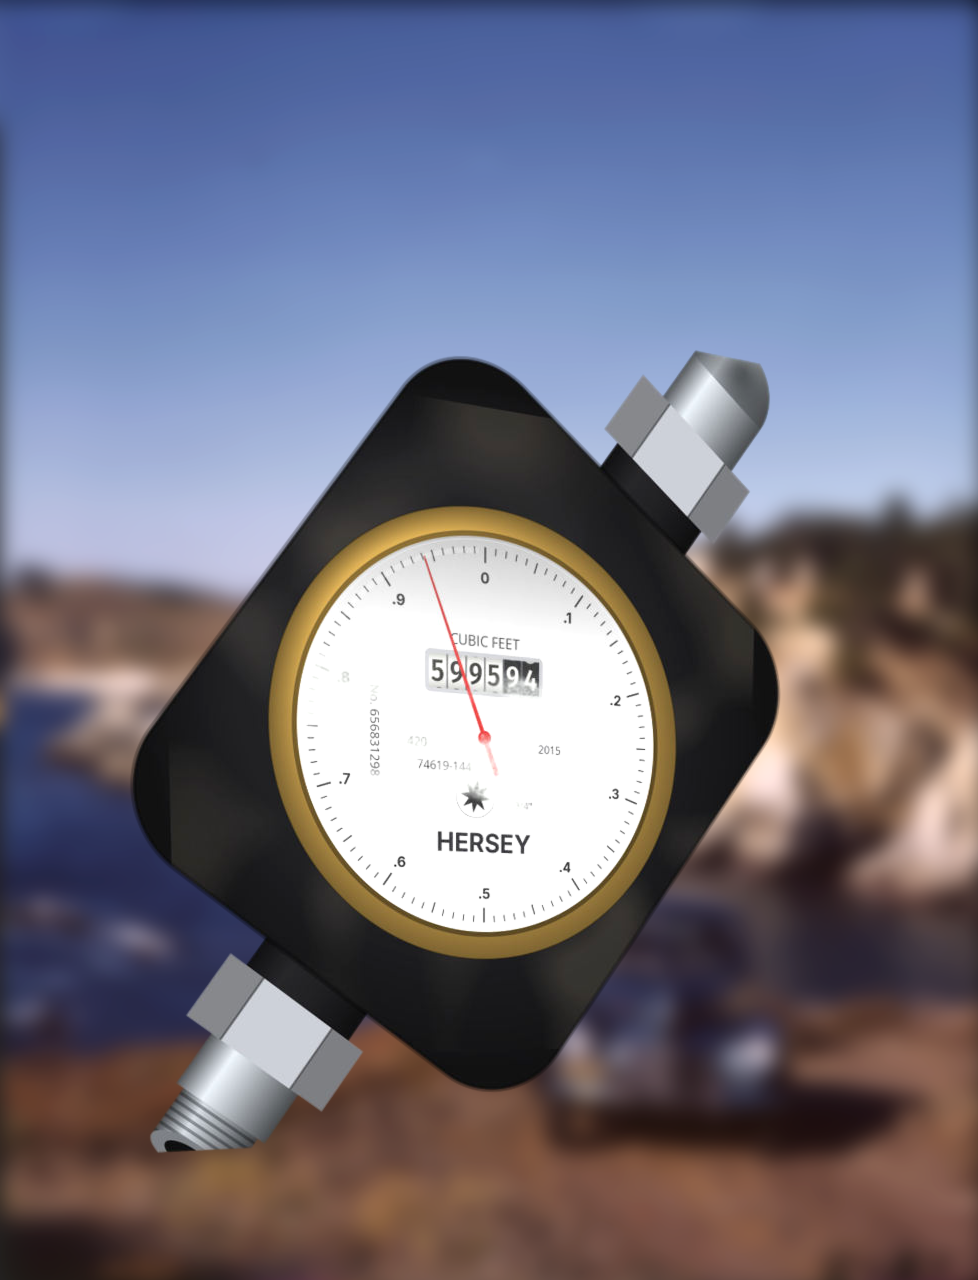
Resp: {"value": 599593.94, "unit": "ft³"}
